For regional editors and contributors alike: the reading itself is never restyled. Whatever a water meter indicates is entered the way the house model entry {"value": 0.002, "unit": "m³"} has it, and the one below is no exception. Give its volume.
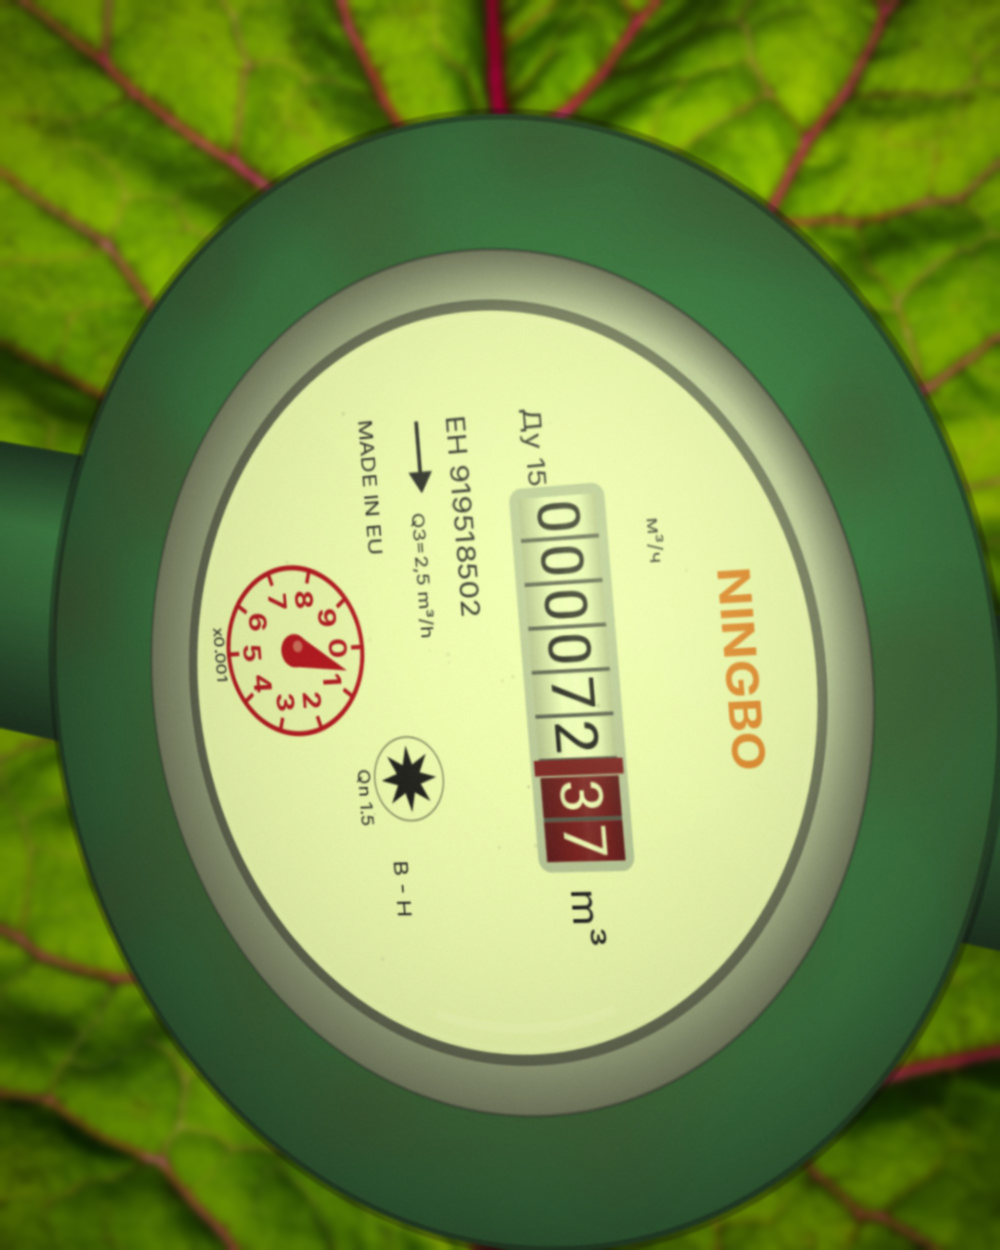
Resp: {"value": 72.370, "unit": "m³"}
